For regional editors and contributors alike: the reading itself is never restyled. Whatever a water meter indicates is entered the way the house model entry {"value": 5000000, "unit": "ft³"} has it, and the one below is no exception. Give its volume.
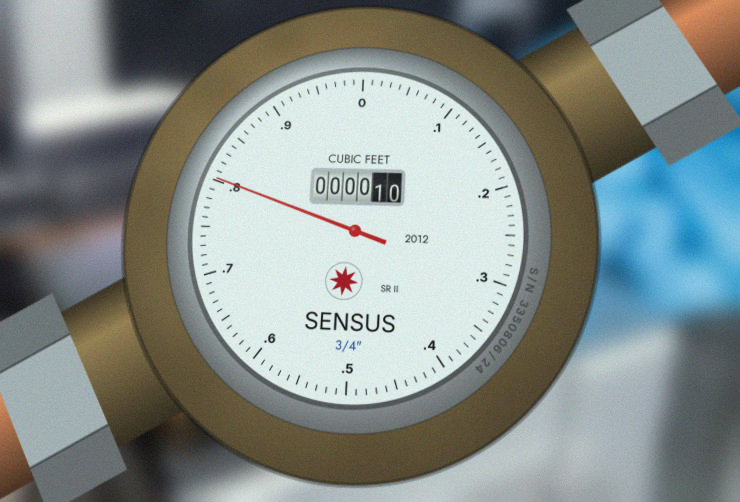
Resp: {"value": 9.80, "unit": "ft³"}
